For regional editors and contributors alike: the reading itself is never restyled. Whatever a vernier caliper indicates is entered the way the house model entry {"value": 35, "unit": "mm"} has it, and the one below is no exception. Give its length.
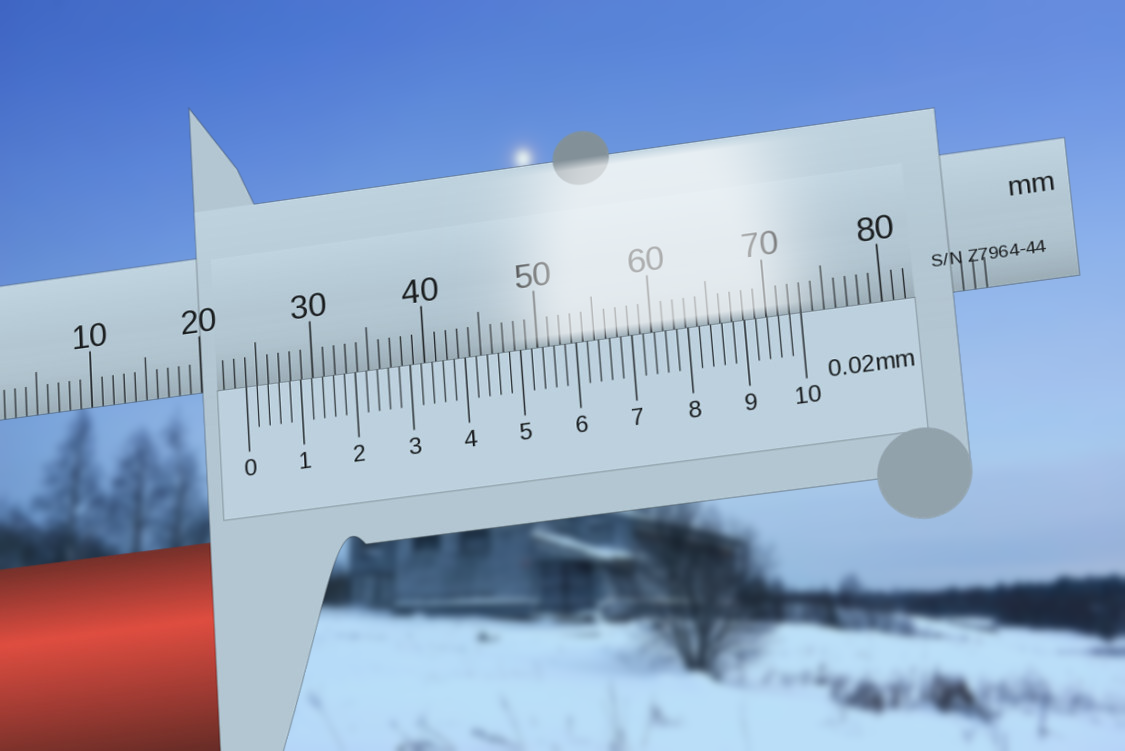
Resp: {"value": 24.0, "unit": "mm"}
